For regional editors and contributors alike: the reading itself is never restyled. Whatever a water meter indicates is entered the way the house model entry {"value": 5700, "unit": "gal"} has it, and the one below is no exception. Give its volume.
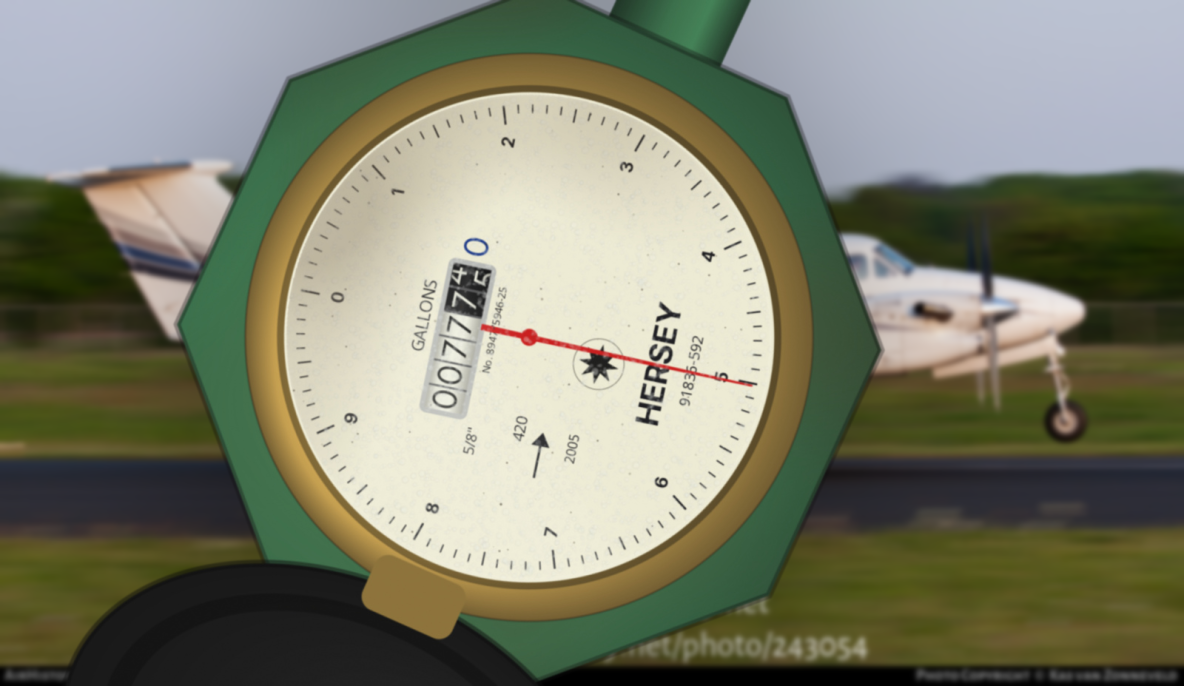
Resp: {"value": 77745.0, "unit": "gal"}
